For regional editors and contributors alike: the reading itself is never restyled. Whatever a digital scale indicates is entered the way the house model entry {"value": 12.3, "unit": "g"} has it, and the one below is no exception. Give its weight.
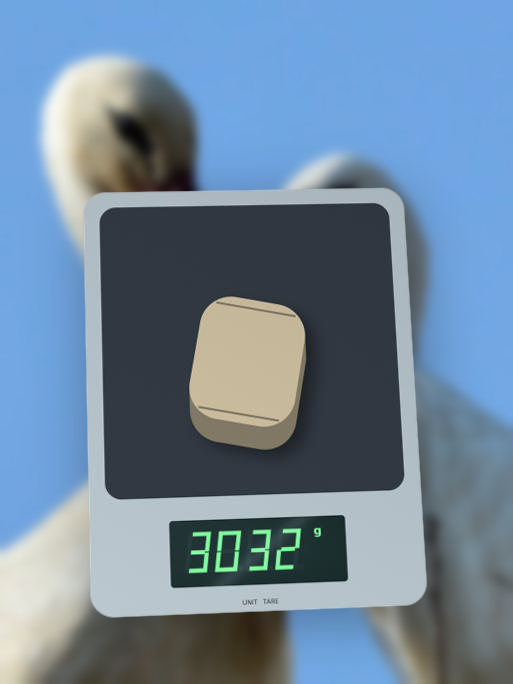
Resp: {"value": 3032, "unit": "g"}
